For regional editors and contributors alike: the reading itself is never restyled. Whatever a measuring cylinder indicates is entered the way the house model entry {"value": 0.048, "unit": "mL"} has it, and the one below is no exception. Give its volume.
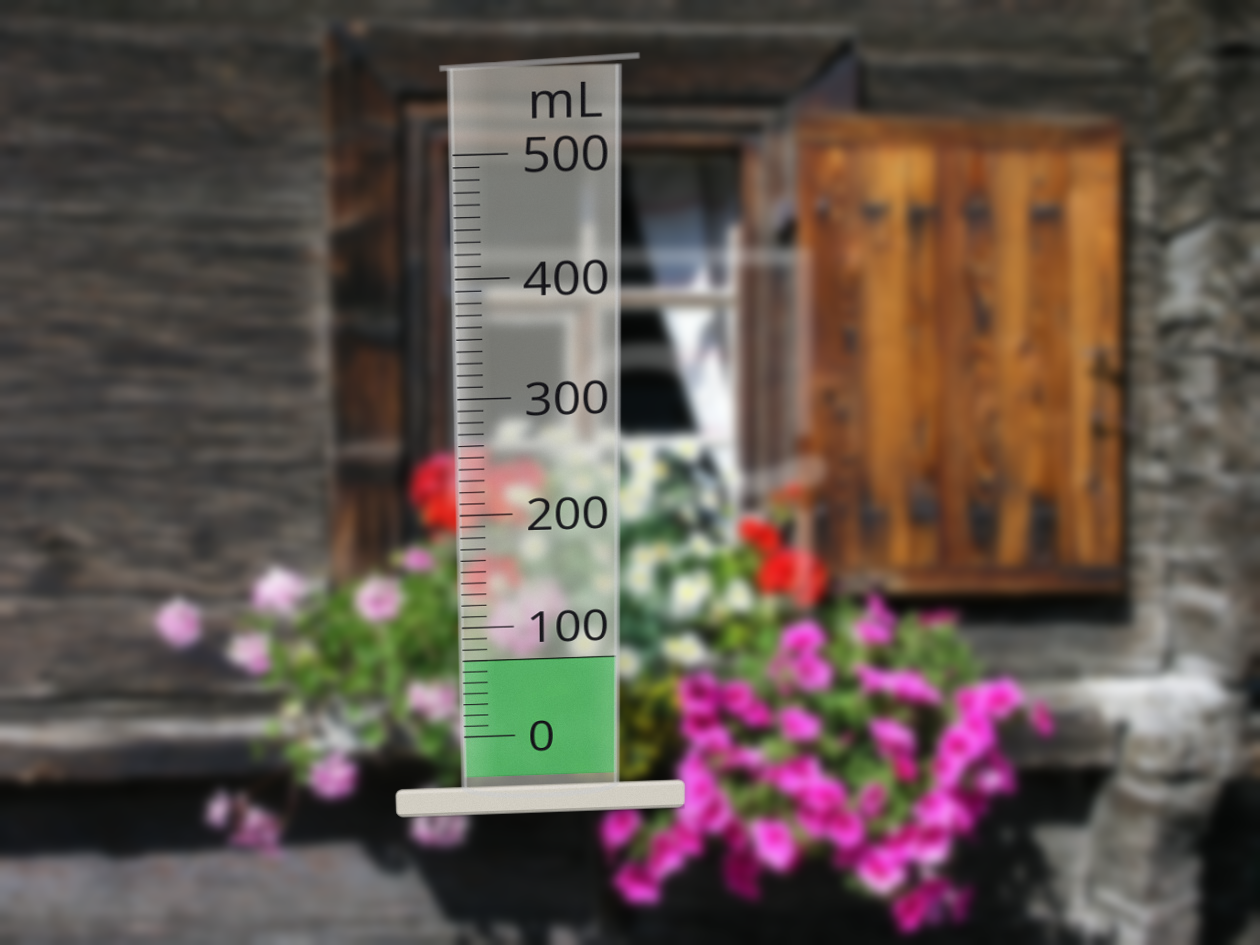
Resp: {"value": 70, "unit": "mL"}
